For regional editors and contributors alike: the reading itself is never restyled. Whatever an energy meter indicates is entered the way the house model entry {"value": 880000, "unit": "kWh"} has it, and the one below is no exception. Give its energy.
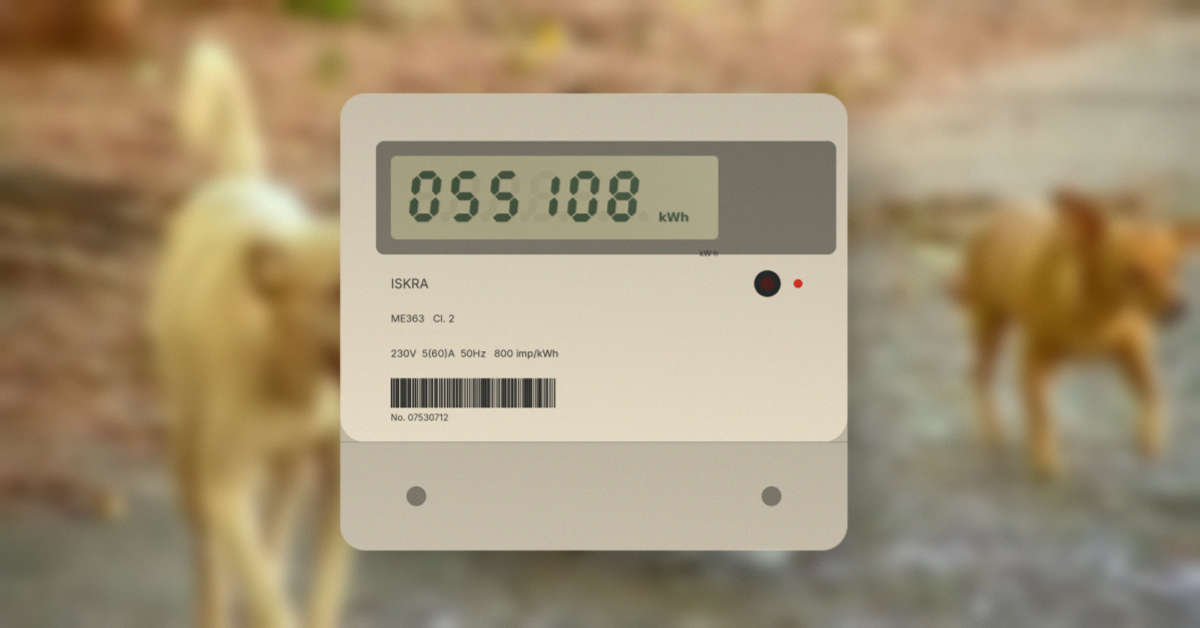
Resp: {"value": 55108, "unit": "kWh"}
